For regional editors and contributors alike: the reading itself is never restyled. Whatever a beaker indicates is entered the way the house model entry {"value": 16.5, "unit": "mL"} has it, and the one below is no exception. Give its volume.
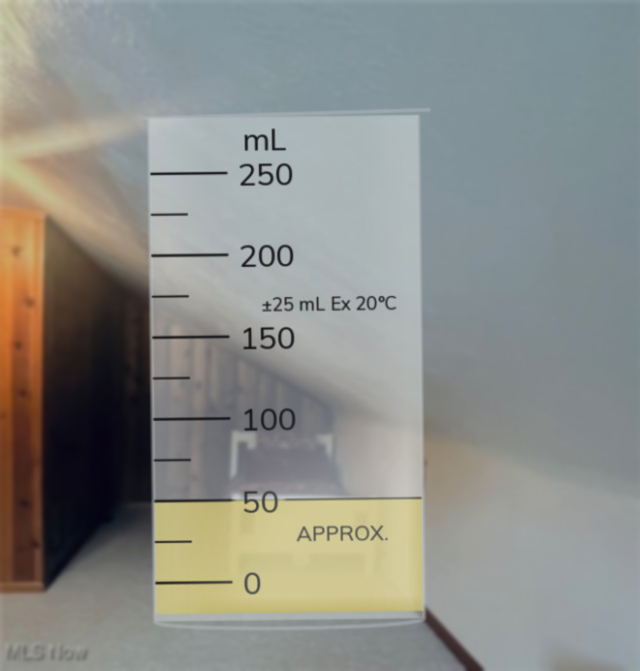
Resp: {"value": 50, "unit": "mL"}
